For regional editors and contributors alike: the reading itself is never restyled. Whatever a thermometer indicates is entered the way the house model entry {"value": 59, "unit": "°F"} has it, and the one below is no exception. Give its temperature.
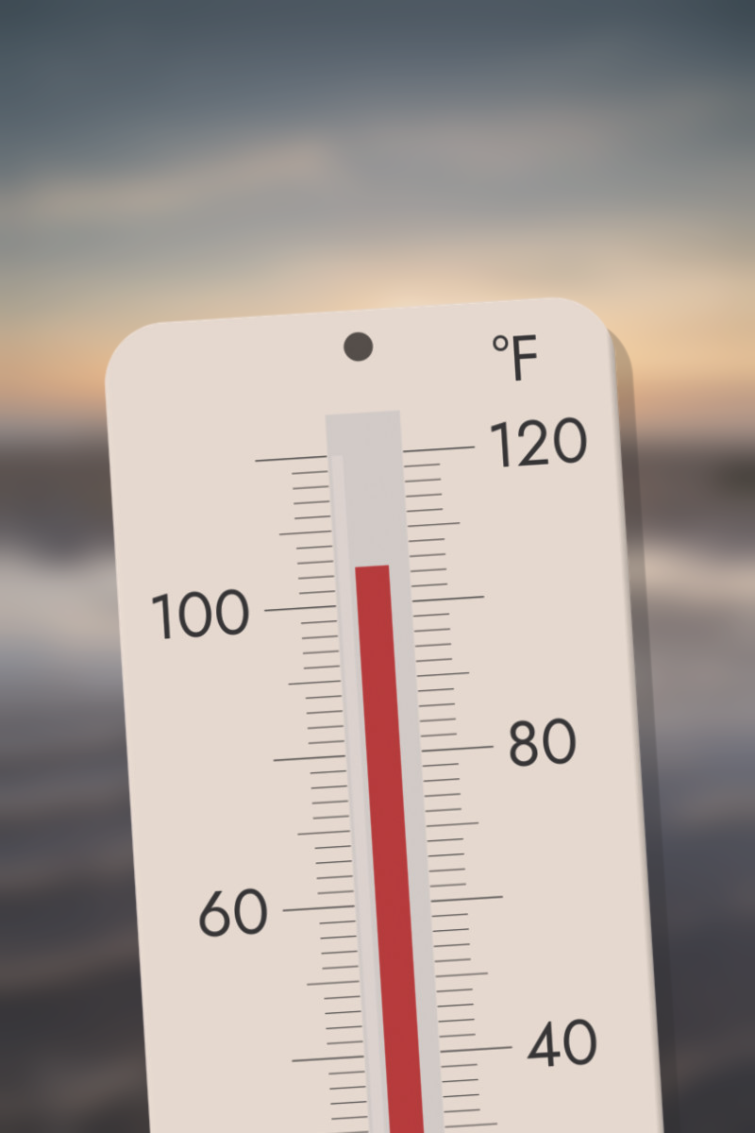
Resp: {"value": 105, "unit": "°F"}
